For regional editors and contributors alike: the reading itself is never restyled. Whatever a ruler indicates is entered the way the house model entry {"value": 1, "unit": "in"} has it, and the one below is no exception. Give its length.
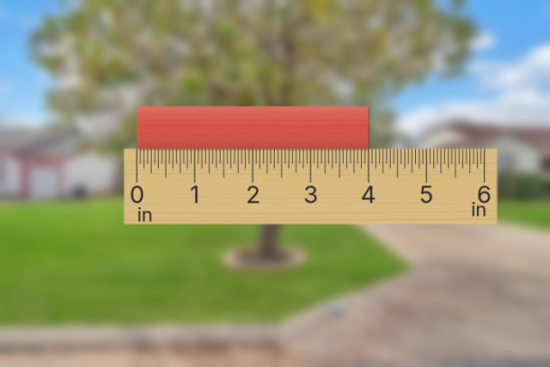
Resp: {"value": 4, "unit": "in"}
